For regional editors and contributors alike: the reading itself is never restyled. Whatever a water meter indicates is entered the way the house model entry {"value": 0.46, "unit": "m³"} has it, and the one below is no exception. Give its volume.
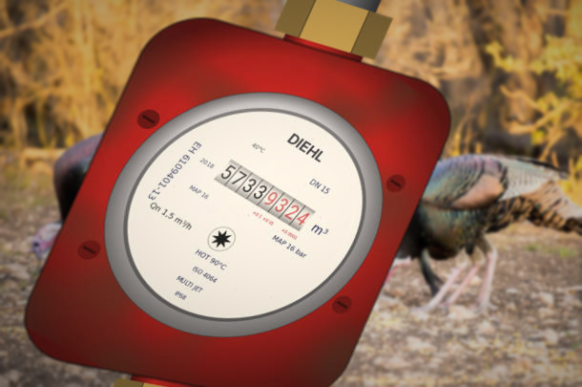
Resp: {"value": 5733.9324, "unit": "m³"}
